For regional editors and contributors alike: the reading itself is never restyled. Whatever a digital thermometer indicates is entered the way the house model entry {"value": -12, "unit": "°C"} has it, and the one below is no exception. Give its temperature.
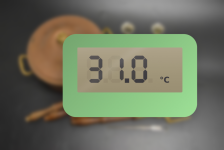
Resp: {"value": 31.0, "unit": "°C"}
